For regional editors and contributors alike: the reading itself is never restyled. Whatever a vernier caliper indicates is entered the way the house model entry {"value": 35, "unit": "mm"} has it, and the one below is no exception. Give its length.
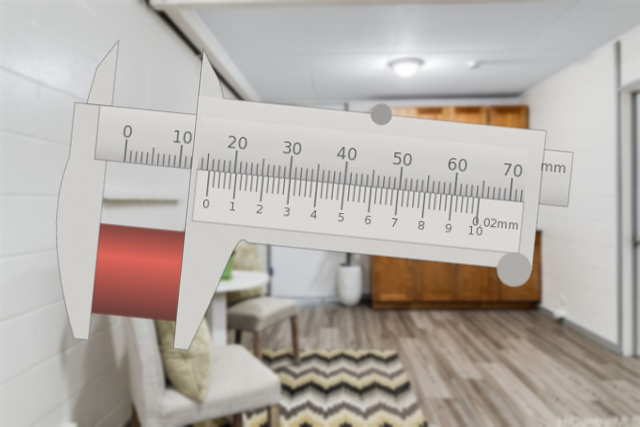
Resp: {"value": 15.4, "unit": "mm"}
